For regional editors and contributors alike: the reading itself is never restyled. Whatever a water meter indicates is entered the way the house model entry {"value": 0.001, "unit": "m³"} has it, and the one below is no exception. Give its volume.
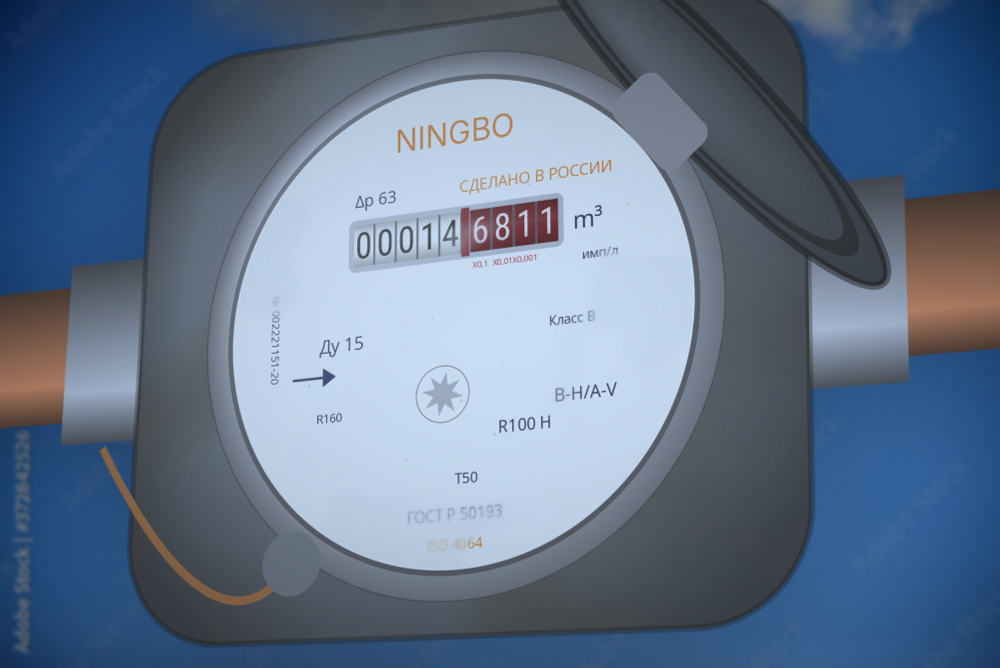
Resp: {"value": 14.6811, "unit": "m³"}
